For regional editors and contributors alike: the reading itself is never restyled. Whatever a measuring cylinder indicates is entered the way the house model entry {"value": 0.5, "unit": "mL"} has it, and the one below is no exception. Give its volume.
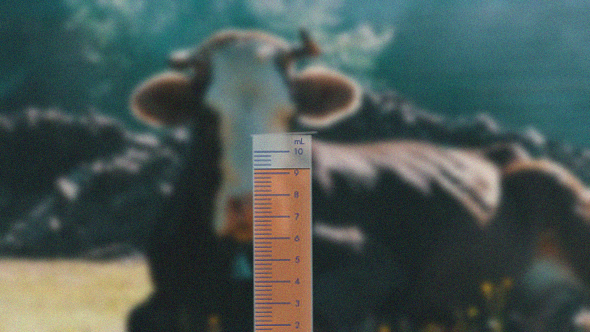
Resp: {"value": 9.2, "unit": "mL"}
